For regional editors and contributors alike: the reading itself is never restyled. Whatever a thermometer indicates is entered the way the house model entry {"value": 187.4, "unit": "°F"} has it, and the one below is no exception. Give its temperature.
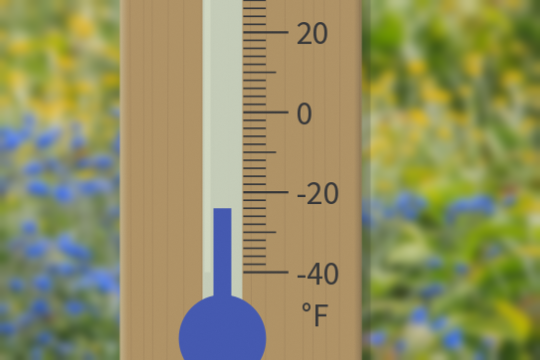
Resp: {"value": -24, "unit": "°F"}
